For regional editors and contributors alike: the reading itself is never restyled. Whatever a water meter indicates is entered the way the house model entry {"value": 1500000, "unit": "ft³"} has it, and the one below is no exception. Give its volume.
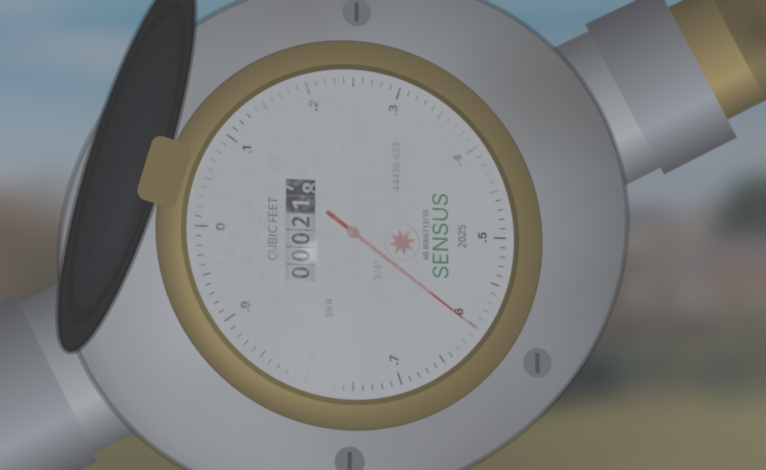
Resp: {"value": 217.60, "unit": "ft³"}
